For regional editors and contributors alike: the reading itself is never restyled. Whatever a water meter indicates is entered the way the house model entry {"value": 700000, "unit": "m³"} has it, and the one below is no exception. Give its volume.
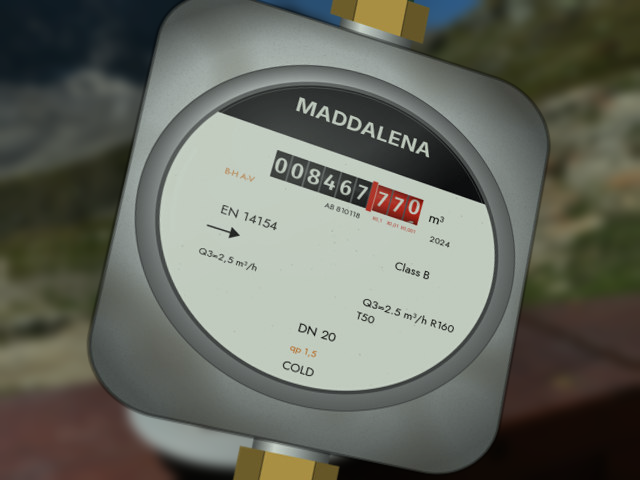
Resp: {"value": 8467.770, "unit": "m³"}
